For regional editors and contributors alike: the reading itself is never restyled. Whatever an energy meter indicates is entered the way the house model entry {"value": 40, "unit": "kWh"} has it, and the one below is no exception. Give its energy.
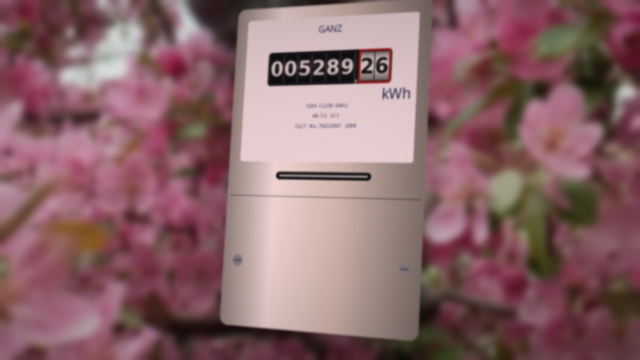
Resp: {"value": 5289.26, "unit": "kWh"}
